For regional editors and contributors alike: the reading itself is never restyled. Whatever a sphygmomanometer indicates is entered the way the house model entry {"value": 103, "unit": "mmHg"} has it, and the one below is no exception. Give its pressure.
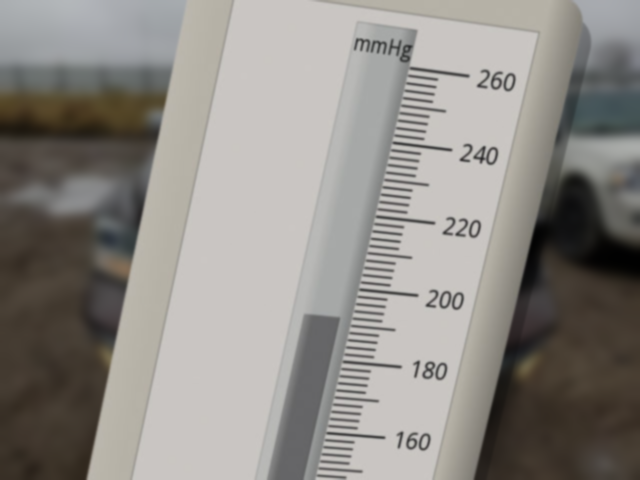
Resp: {"value": 192, "unit": "mmHg"}
